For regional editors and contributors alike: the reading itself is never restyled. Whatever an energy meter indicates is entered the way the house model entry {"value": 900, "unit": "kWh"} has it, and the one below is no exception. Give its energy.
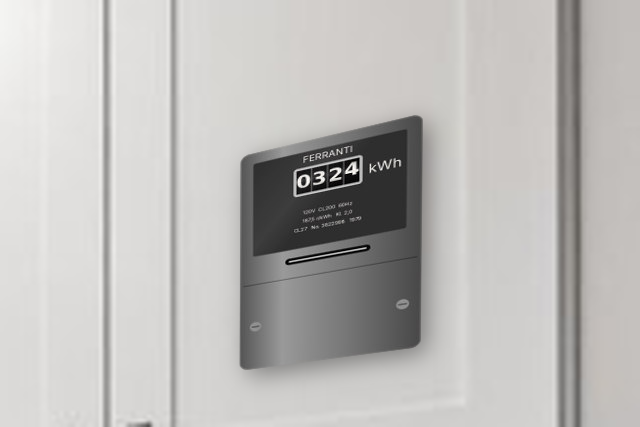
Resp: {"value": 324, "unit": "kWh"}
